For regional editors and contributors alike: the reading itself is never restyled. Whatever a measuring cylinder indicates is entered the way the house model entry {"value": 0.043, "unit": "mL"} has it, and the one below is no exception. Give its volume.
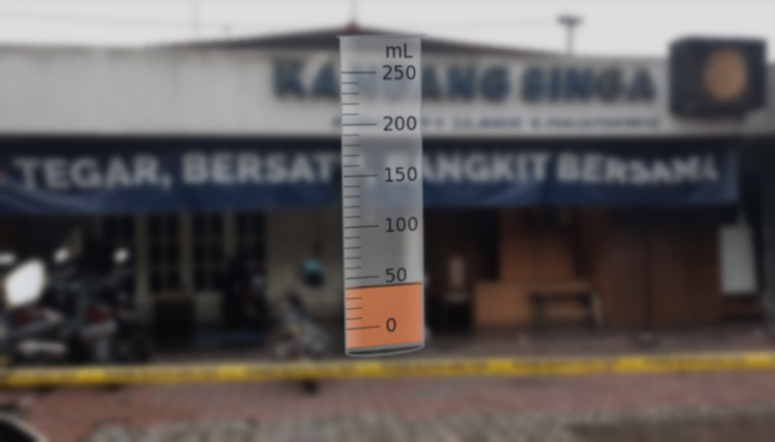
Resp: {"value": 40, "unit": "mL"}
